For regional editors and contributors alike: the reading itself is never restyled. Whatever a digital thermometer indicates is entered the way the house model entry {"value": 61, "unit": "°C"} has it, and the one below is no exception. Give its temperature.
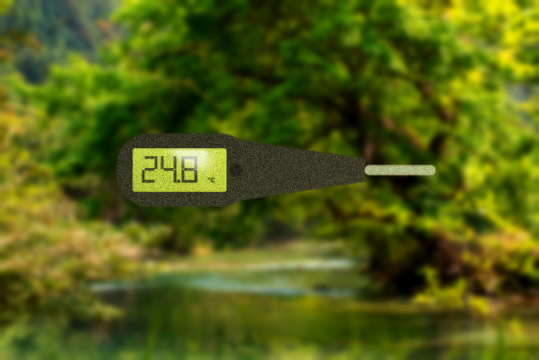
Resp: {"value": 24.8, "unit": "°C"}
